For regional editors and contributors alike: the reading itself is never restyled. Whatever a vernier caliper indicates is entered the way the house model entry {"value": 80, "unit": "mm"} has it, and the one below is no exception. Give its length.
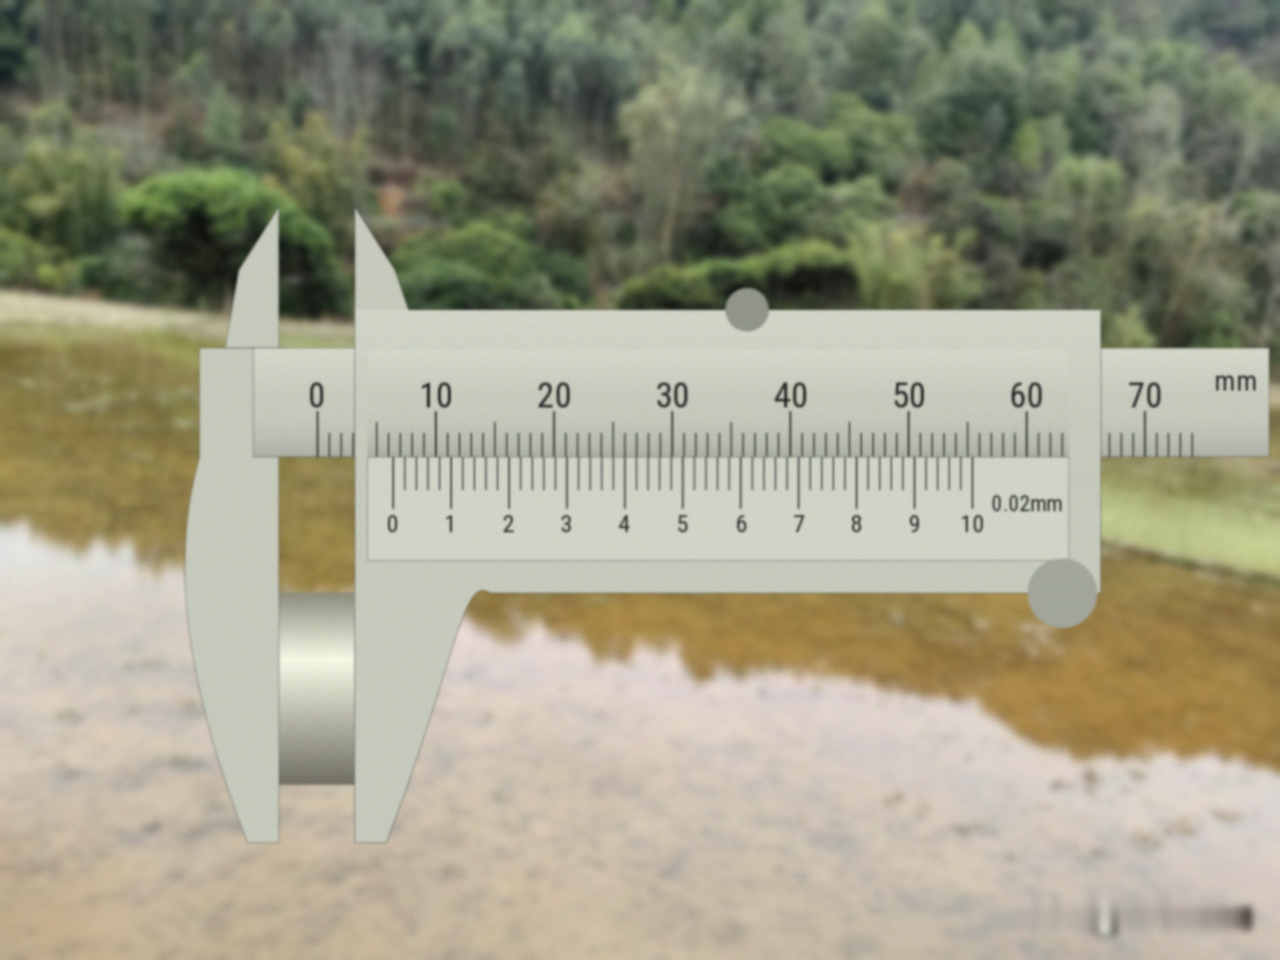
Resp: {"value": 6.4, "unit": "mm"}
